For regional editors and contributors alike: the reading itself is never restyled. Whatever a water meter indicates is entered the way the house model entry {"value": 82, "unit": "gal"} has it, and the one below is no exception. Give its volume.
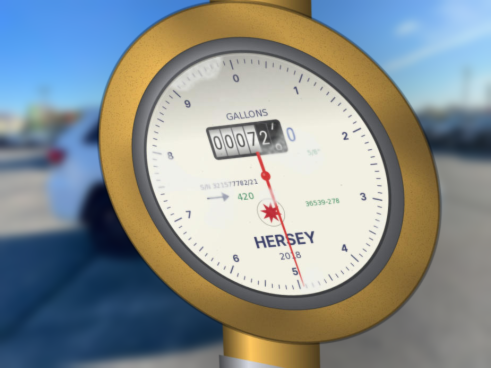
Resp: {"value": 7274.9, "unit": "gal"}
